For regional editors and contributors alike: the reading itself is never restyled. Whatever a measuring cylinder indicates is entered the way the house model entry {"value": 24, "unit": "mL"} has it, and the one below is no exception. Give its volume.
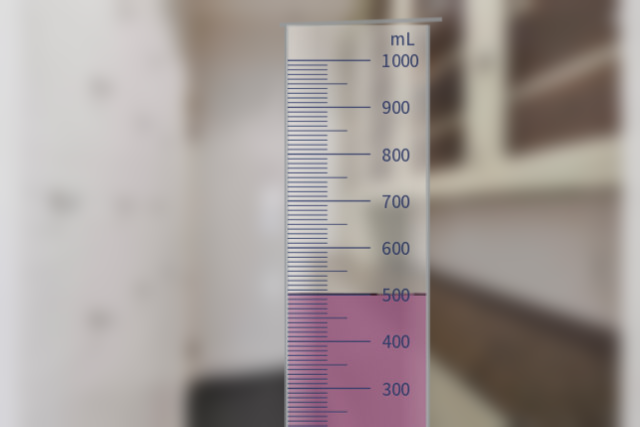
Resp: {"value": 500, "unit": "mL"}
